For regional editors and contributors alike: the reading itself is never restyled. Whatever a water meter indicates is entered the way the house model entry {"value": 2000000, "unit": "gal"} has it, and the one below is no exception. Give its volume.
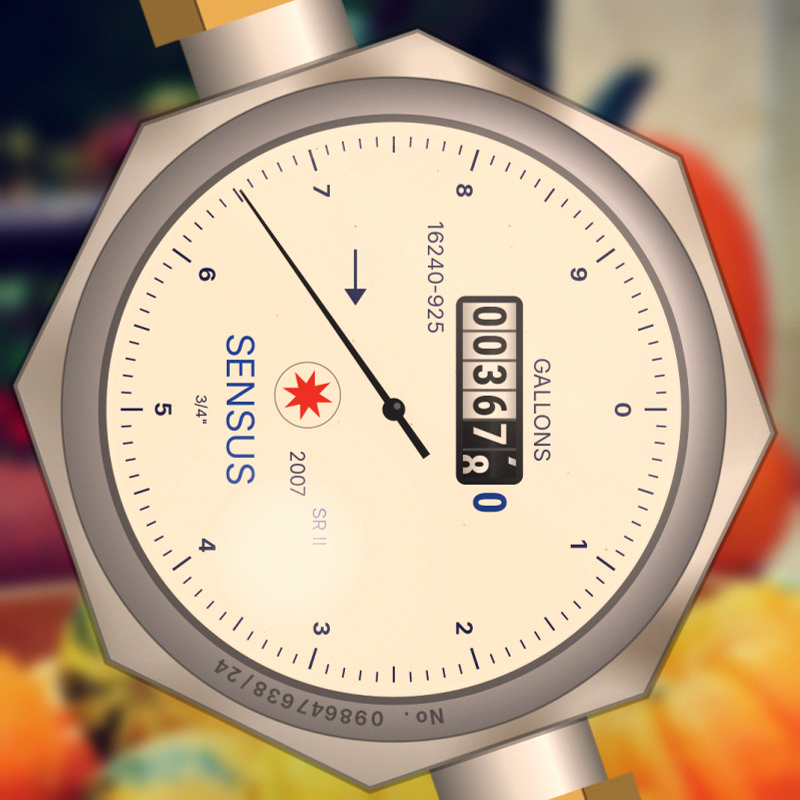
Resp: {"value": 36776.5, "unit": "gal"}
